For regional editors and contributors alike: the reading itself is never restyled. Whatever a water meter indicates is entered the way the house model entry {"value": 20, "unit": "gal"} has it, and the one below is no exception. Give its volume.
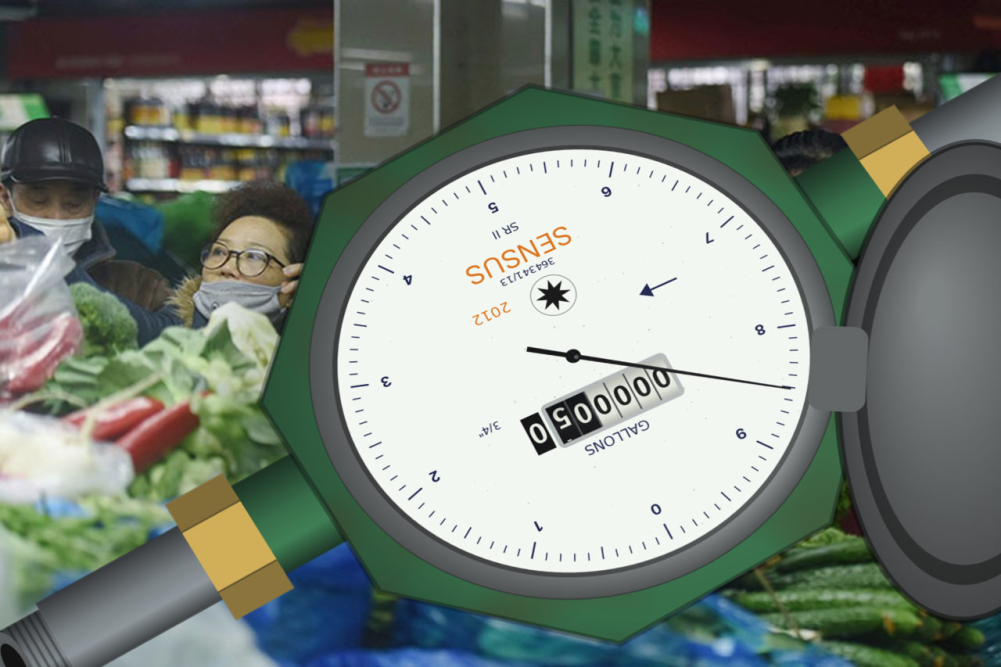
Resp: {"value": 48.5, "unit": "gal"}
